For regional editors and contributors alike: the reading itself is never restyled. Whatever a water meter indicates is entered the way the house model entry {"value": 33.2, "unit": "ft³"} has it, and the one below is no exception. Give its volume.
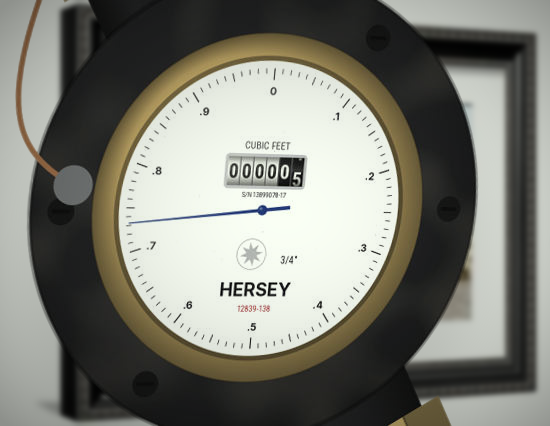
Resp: {"value": 4.73, "unit": "ft³"}
